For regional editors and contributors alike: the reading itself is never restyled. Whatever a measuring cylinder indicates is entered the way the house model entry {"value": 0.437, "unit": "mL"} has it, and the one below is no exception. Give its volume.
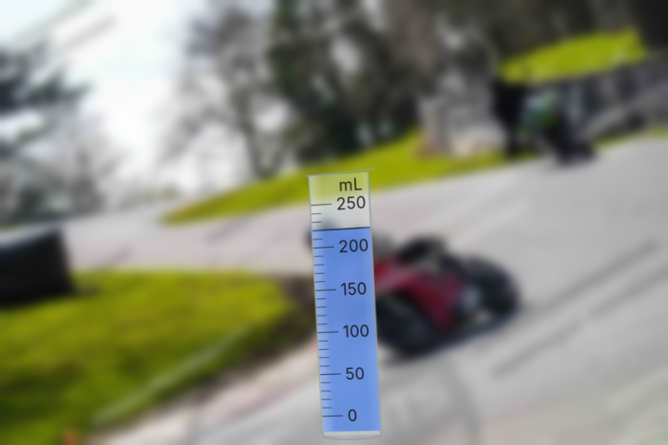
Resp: {"value": 220, "unit": "mL"}
